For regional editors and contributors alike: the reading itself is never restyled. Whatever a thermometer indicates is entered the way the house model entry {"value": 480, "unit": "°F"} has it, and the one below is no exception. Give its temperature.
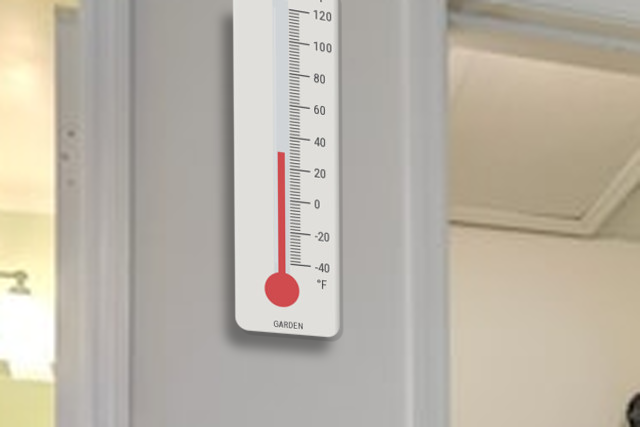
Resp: {"value": 30, "unit": "°F"}
